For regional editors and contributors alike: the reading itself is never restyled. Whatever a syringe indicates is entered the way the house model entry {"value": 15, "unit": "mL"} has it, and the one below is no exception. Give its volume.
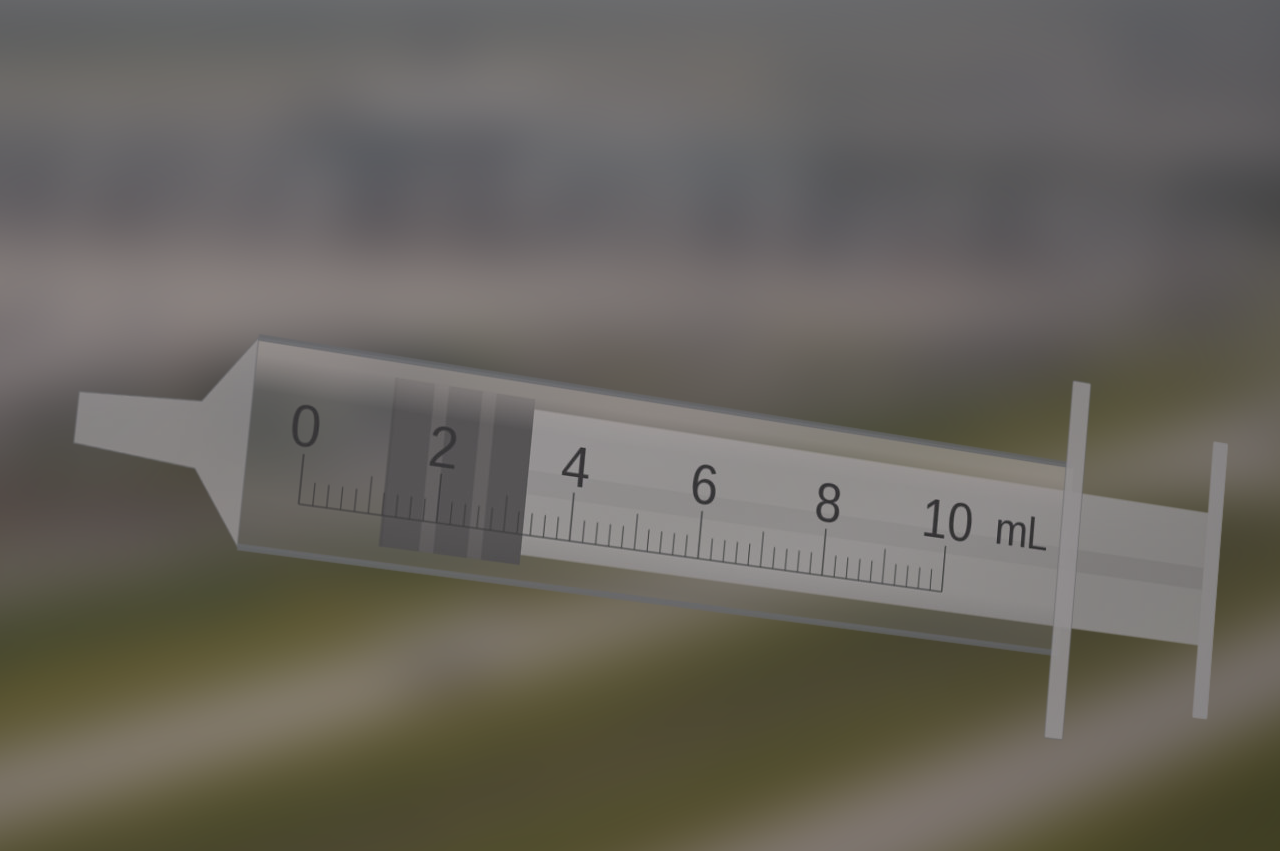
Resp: {"value": 1.2, "unit": "mL"}
